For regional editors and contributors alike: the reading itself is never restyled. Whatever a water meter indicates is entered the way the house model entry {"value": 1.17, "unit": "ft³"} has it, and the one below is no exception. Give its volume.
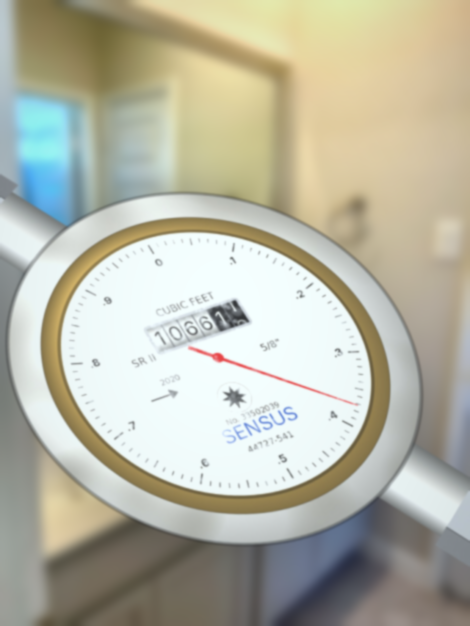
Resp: {"value": 106611.37, "unit": "ft³"}
